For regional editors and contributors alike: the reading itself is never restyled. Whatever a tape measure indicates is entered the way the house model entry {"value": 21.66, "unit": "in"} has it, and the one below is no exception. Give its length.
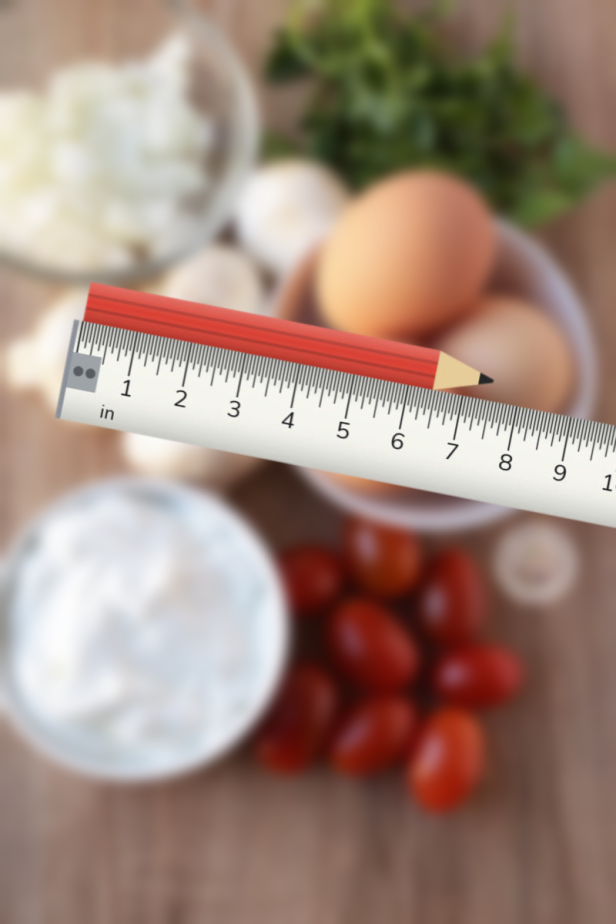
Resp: {"value": 7.5, "unit": "in"}
